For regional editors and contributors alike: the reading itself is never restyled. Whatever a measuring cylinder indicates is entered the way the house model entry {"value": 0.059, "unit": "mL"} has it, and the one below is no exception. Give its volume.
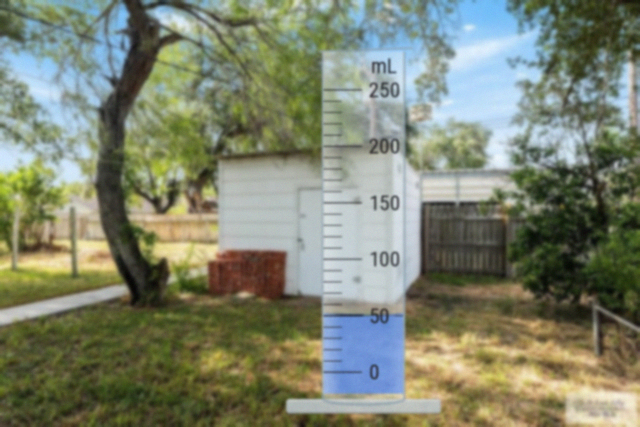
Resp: {"value": 50, "unit": "mL"}
